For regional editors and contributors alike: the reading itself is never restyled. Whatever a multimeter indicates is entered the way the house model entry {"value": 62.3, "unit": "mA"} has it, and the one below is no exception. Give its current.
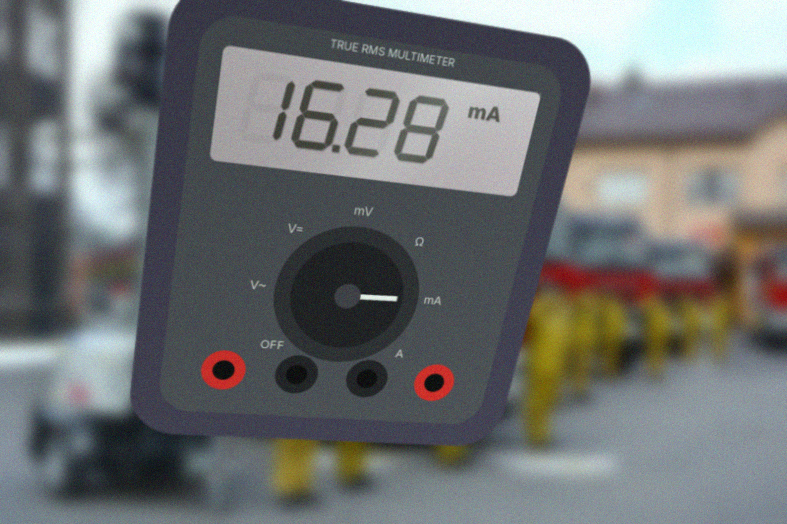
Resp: {"value": 16.28, "unit": "mA"}
